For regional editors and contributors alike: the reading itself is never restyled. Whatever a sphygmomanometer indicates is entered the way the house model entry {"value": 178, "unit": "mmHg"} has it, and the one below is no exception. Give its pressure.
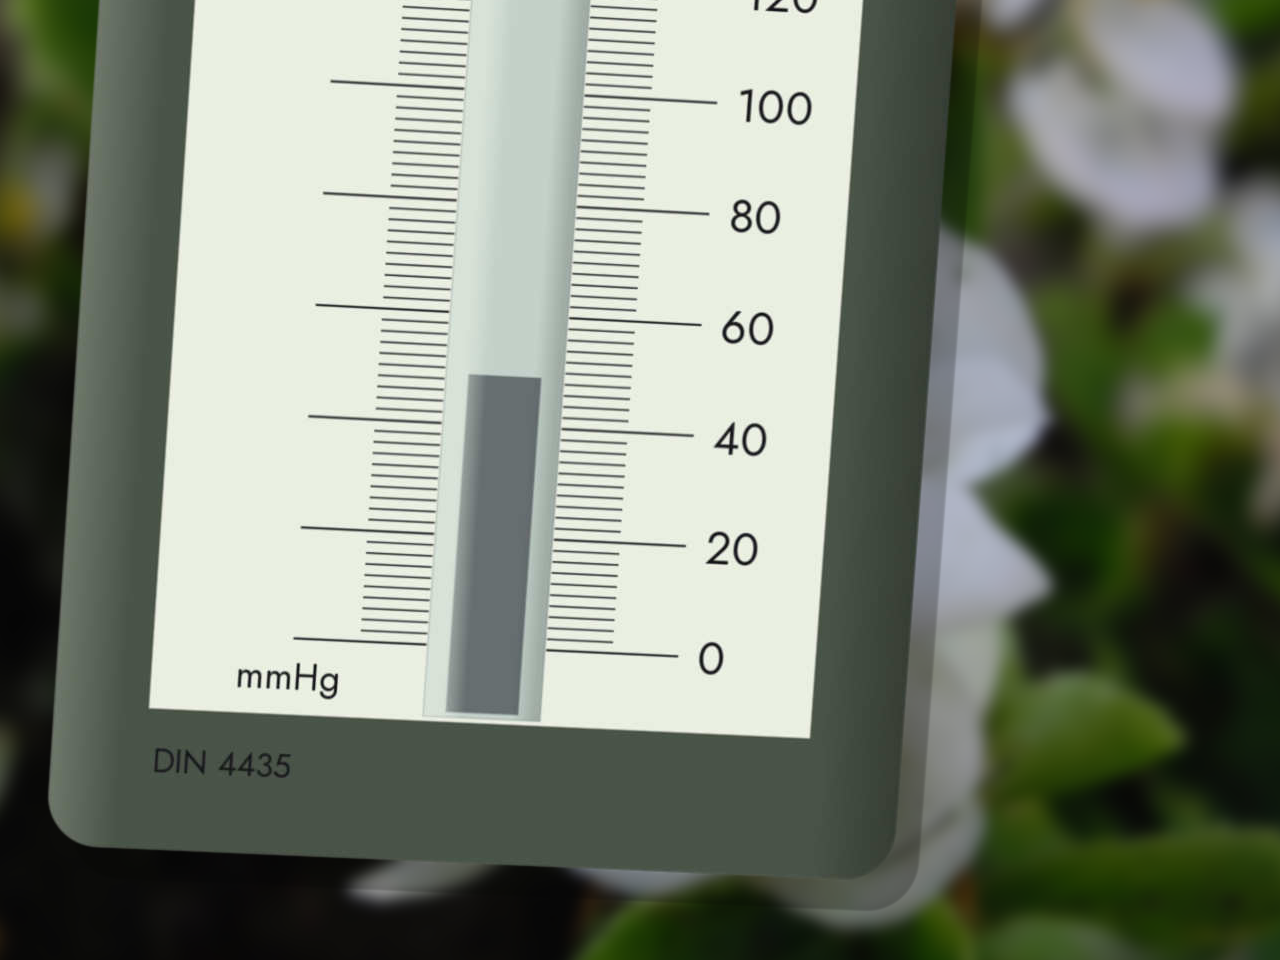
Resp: {"value": 49, "unit": "mmHg"}
